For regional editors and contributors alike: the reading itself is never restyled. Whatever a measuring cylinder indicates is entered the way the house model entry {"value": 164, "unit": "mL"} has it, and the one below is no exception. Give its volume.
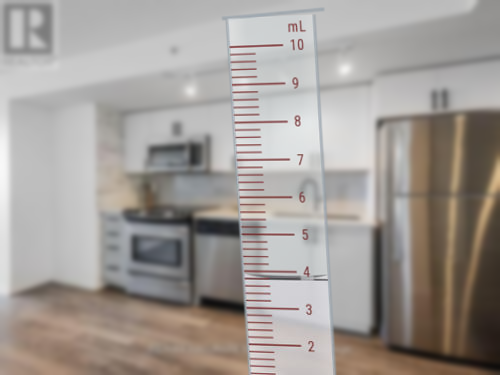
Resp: {"value": 3.8, "unit": "mL"}
